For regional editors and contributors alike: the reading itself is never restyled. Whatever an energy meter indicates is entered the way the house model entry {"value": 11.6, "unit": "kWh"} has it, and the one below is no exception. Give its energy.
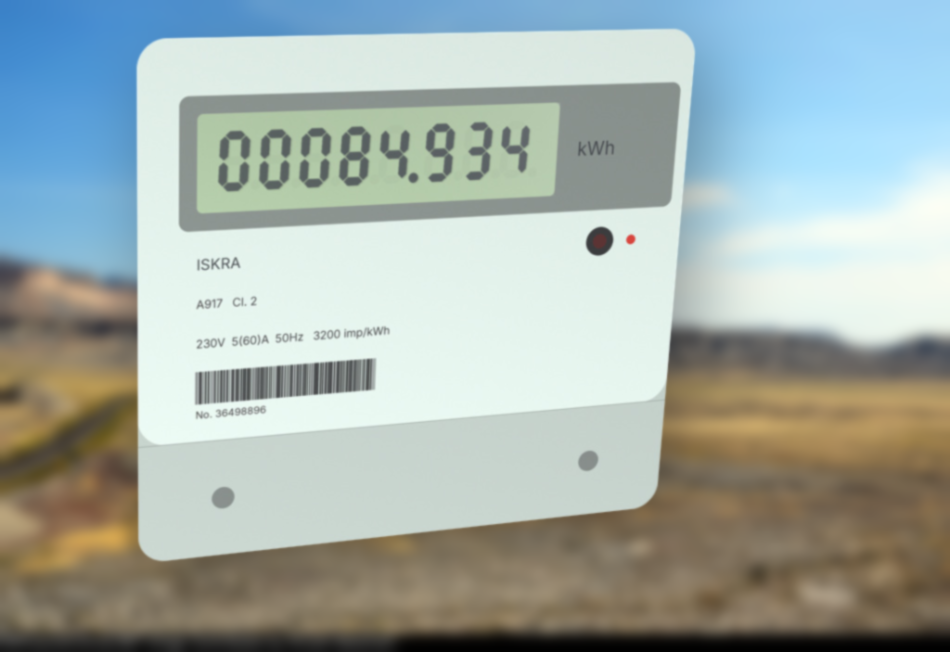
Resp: {"value": 84.934, "unit": "kWh"}
